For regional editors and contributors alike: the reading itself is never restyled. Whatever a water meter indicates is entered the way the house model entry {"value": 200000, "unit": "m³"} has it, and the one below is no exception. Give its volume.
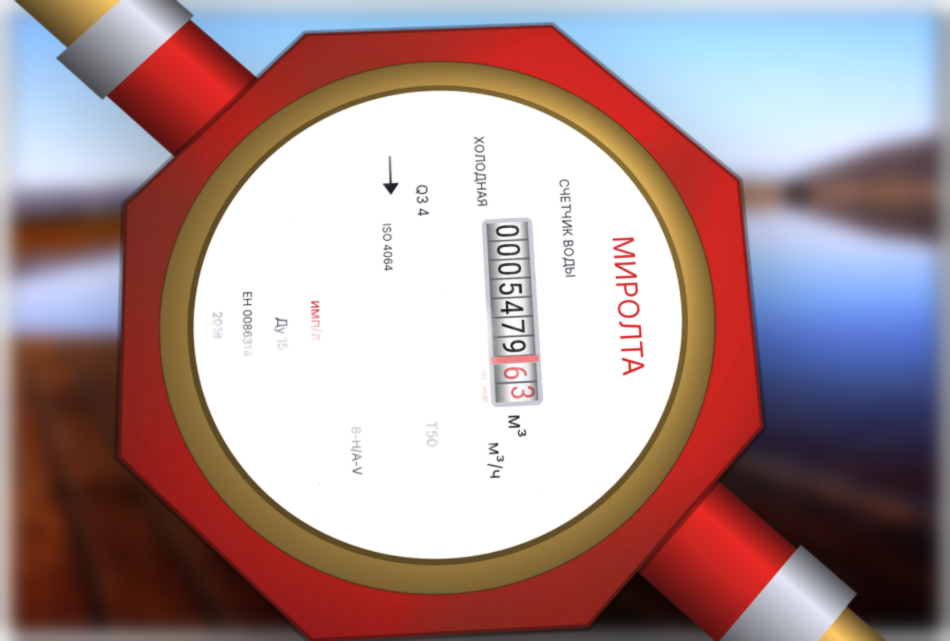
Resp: {"value": 5479.63, "unit": "m³"}
